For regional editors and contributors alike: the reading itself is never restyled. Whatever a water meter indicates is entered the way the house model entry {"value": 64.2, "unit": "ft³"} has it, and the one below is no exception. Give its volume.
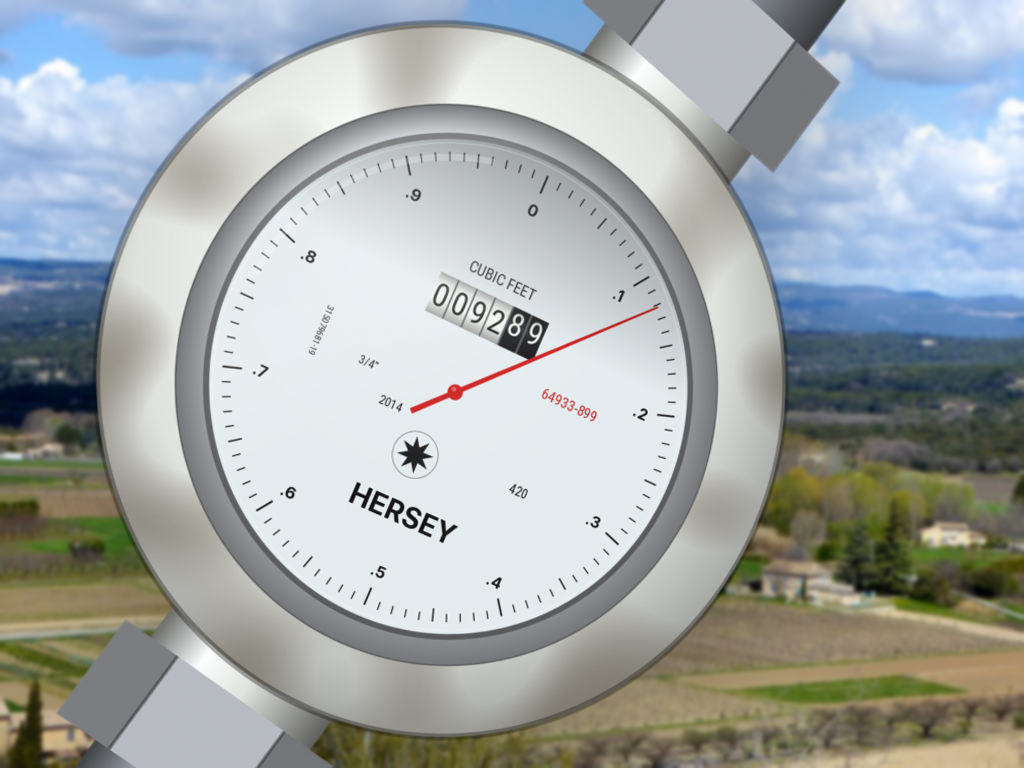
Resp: {"value": 9289.12, "unit": "ft³"}
